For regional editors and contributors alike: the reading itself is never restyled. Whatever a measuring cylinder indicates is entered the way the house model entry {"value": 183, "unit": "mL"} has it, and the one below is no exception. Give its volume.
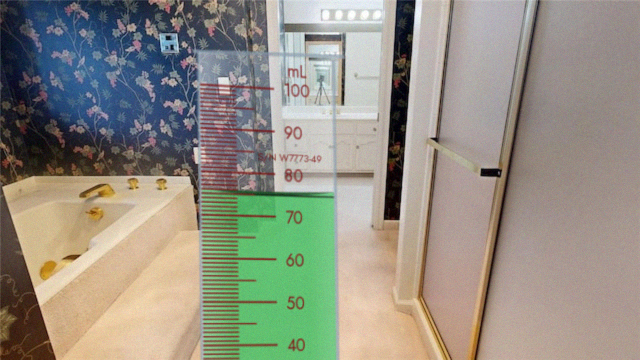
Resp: {"value": 75, "unit": "mL"}
